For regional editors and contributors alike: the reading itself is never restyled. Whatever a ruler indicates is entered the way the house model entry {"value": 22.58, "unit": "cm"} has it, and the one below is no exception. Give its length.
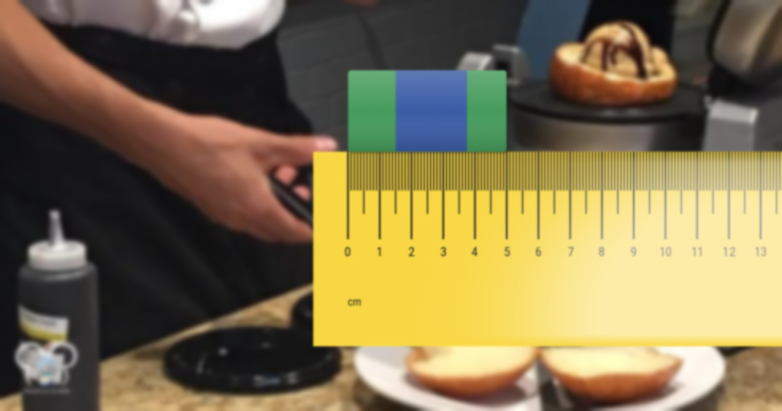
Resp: {"value": 5, "unit": "cm"}
